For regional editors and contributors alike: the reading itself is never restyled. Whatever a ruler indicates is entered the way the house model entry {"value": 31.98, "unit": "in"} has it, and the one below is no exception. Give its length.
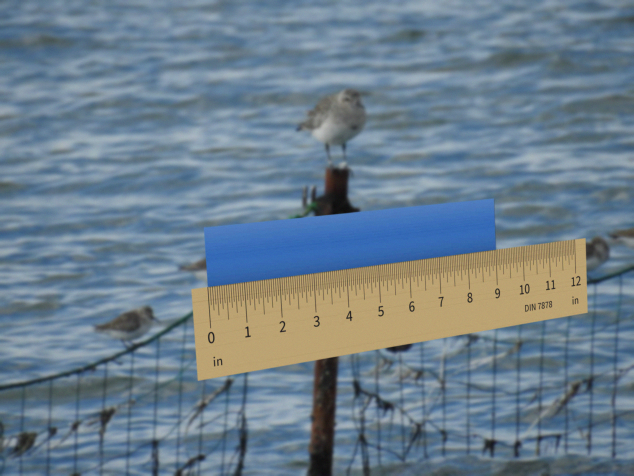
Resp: {"value": 9, "unit": "in"}
